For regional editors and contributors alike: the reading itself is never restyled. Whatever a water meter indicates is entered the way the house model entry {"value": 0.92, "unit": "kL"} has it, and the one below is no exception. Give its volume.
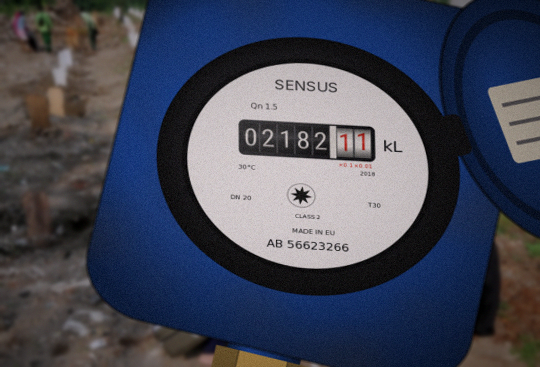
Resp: {"value": 2182.11, "unit": "kL"}
